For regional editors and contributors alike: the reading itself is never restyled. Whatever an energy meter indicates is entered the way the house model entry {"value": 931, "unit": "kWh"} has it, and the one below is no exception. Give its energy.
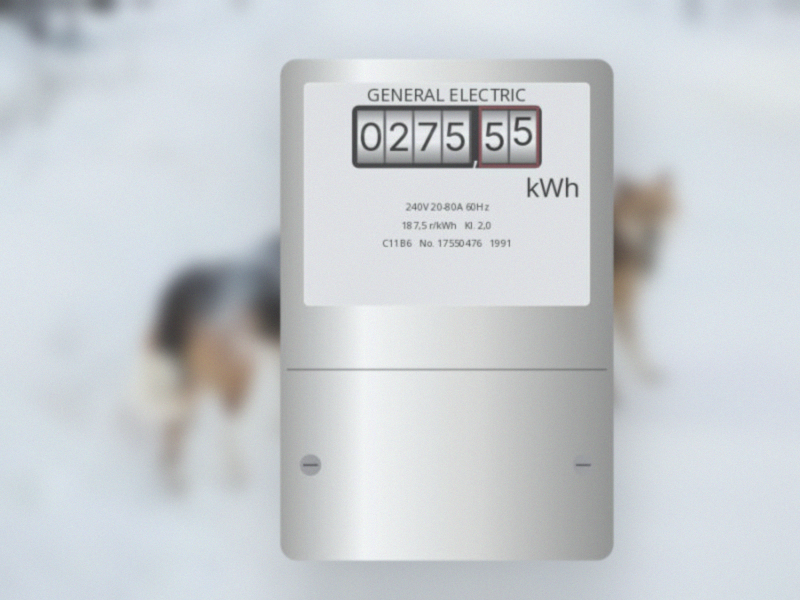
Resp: {"value": 275.55, "unit": "kWh"}
